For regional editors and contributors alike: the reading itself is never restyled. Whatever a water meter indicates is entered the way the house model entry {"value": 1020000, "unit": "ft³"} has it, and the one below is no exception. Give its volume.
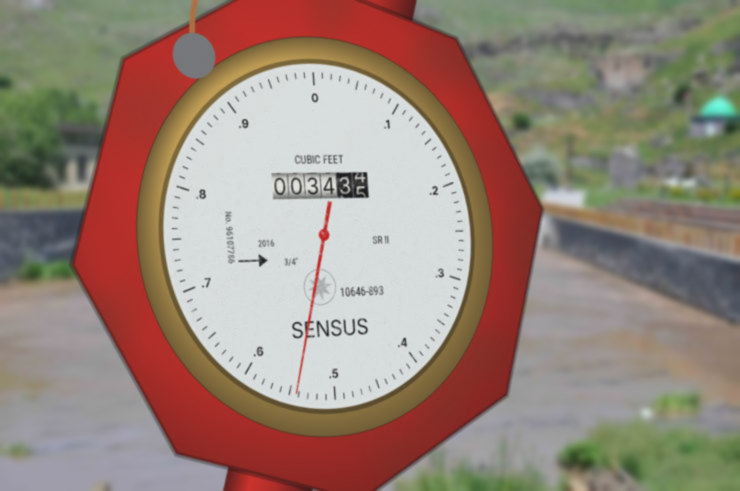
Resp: {"value": 3434.54, "unit": "ft³"}
